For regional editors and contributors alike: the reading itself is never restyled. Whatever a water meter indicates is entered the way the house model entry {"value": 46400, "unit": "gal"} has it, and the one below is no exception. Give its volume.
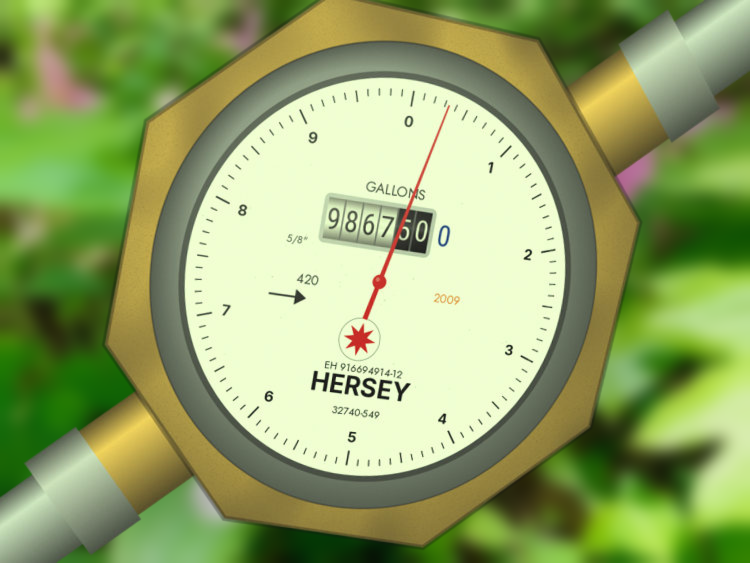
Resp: {"value": 9867500.3, "unit": "gal"}
